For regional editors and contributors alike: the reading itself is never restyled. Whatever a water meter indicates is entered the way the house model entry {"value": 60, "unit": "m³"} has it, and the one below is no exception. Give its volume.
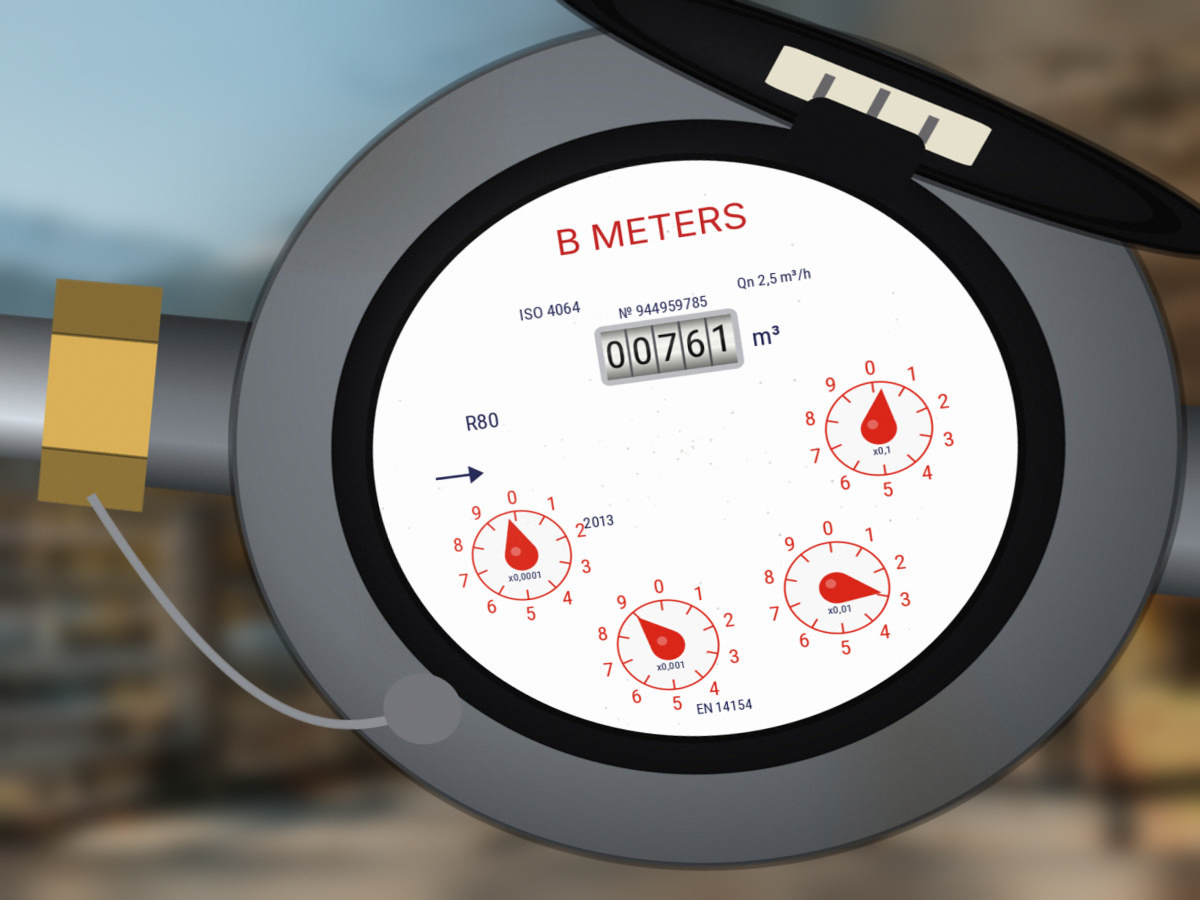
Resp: {"value": 761.0289, "unit": "m³"}
